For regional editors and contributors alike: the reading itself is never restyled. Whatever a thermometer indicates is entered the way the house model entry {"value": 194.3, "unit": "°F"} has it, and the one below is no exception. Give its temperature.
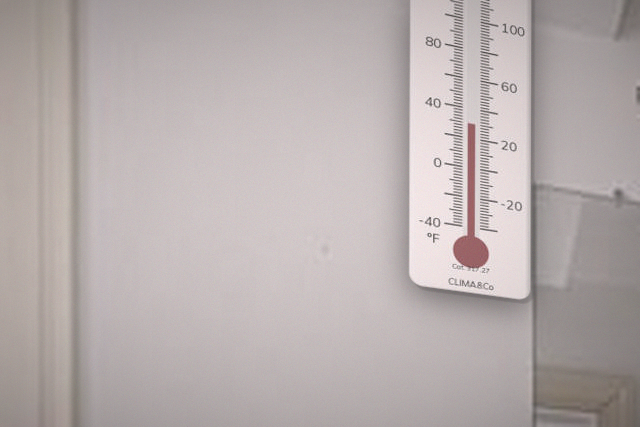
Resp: {"value": 30, "unit": "°F"}
